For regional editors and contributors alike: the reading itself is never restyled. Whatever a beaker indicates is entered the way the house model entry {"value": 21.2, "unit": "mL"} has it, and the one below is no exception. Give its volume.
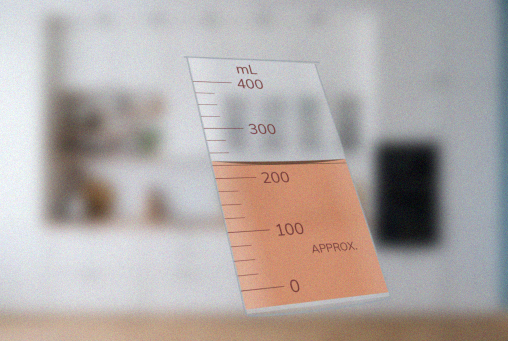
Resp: {"value": 225, "unit": "mL"}
